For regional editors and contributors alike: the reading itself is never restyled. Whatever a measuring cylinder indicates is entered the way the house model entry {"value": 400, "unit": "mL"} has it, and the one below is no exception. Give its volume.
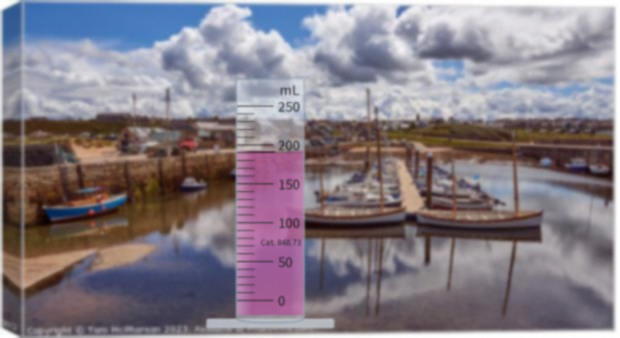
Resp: {"value": 190, "unit": "mL"}
